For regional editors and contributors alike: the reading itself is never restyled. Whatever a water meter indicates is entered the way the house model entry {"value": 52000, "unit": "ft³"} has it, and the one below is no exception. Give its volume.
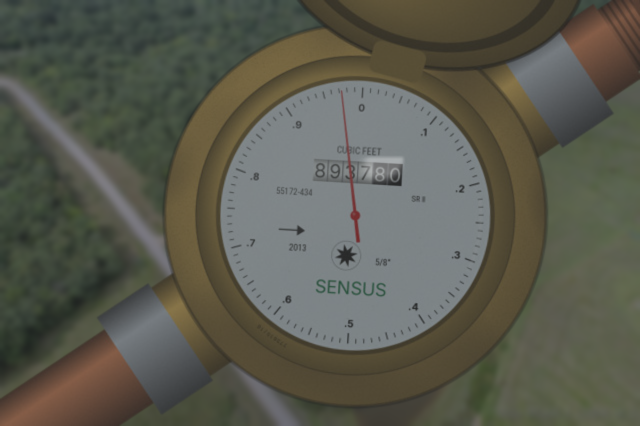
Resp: {"value": 893779.97, "unit": "ft³"}
